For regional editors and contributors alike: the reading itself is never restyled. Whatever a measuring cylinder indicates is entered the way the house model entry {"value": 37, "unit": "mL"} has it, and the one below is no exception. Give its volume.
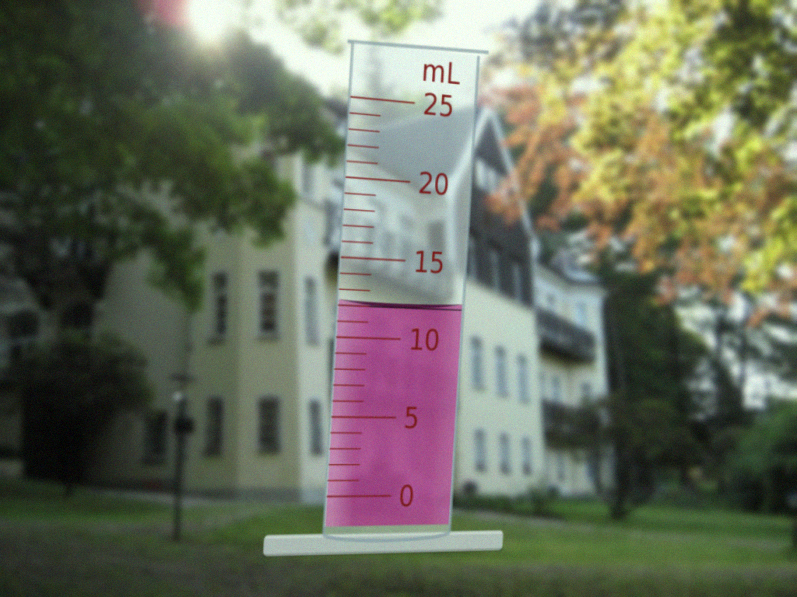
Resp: {"value": 12, "unit": "mL"}
